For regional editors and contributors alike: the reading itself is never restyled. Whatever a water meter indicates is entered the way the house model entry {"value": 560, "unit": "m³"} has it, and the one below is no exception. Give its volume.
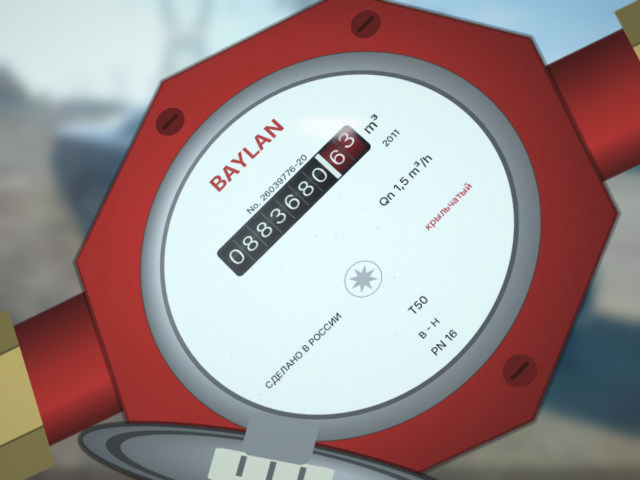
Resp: {"value": 883680.63, "unit": "m³"}
